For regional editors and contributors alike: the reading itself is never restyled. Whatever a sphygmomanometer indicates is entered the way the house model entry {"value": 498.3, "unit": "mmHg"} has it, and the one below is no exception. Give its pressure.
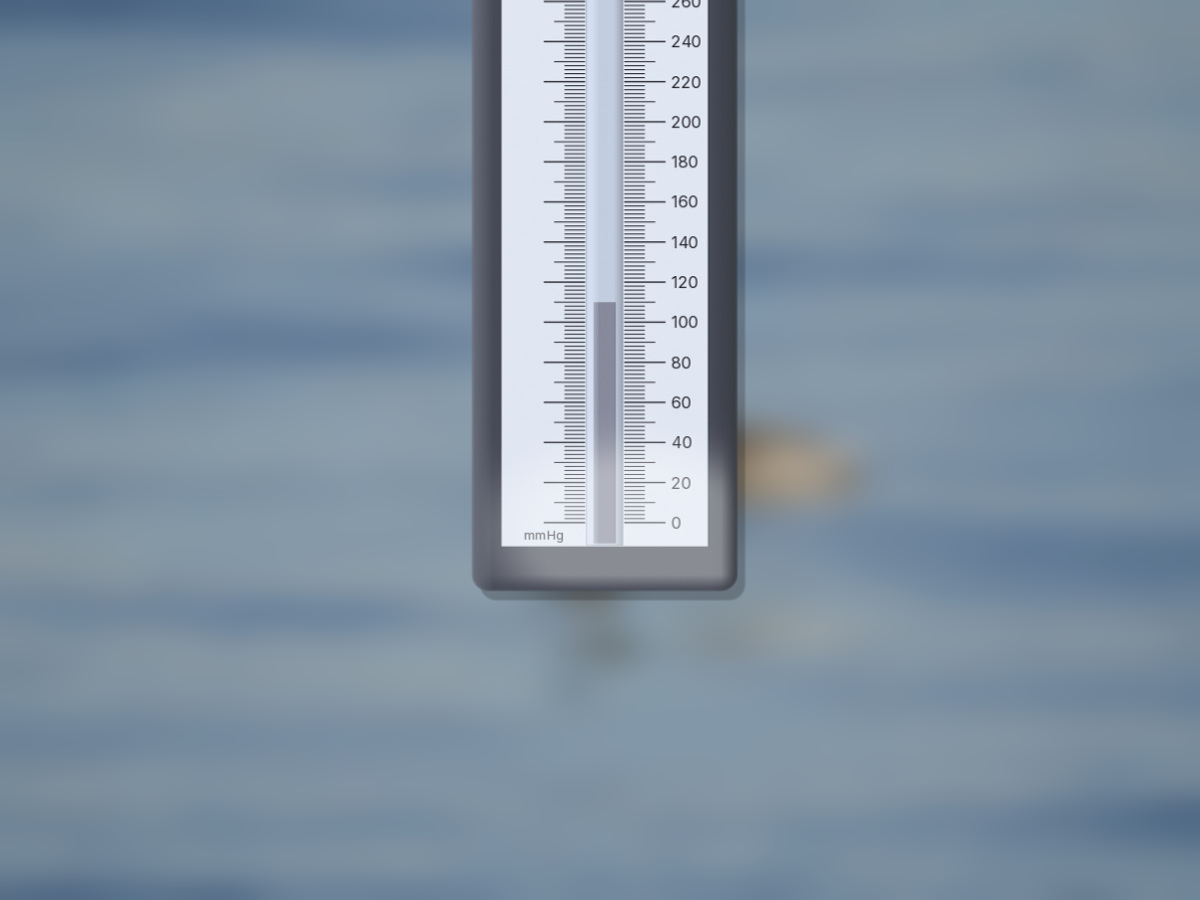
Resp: {"value": 110, "unit": "mmHg"}
